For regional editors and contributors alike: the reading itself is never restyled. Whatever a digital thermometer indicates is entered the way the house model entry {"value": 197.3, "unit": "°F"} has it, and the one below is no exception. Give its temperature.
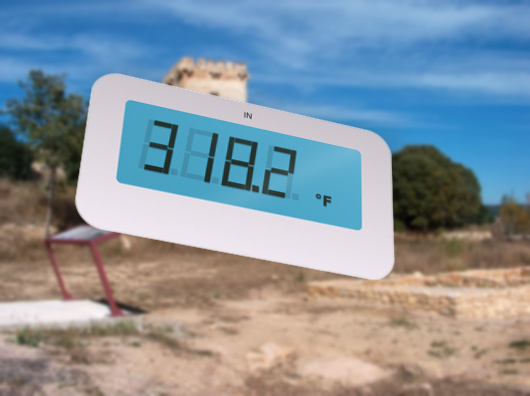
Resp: {"value": 318.2, "unit": "°F"}
